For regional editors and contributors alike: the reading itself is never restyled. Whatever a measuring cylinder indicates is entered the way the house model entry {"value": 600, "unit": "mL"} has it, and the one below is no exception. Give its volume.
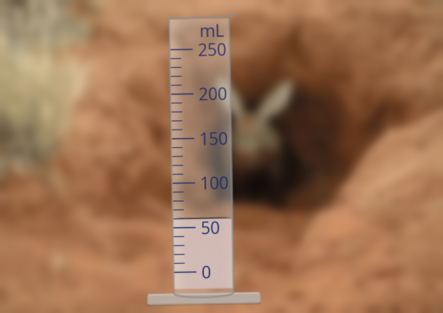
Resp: {"value": 60, "unit": "mL"}
